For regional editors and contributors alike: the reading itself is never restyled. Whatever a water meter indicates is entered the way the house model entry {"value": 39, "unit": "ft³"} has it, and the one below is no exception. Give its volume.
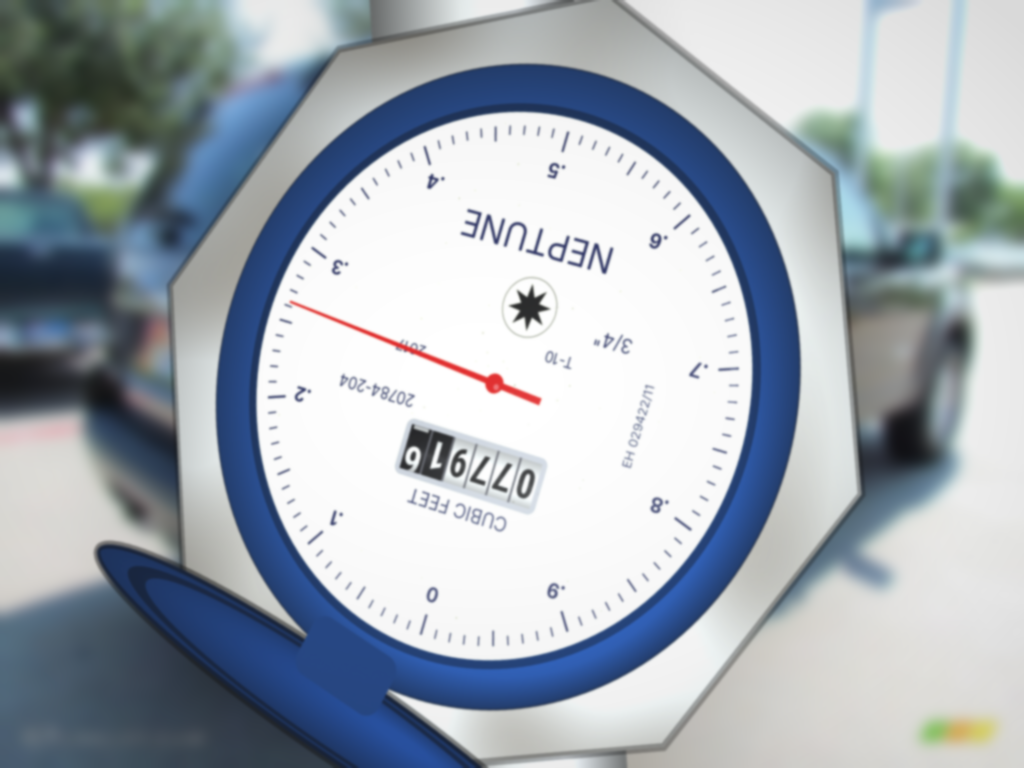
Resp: {"value": 77916.26, "unit": "ft³"}
